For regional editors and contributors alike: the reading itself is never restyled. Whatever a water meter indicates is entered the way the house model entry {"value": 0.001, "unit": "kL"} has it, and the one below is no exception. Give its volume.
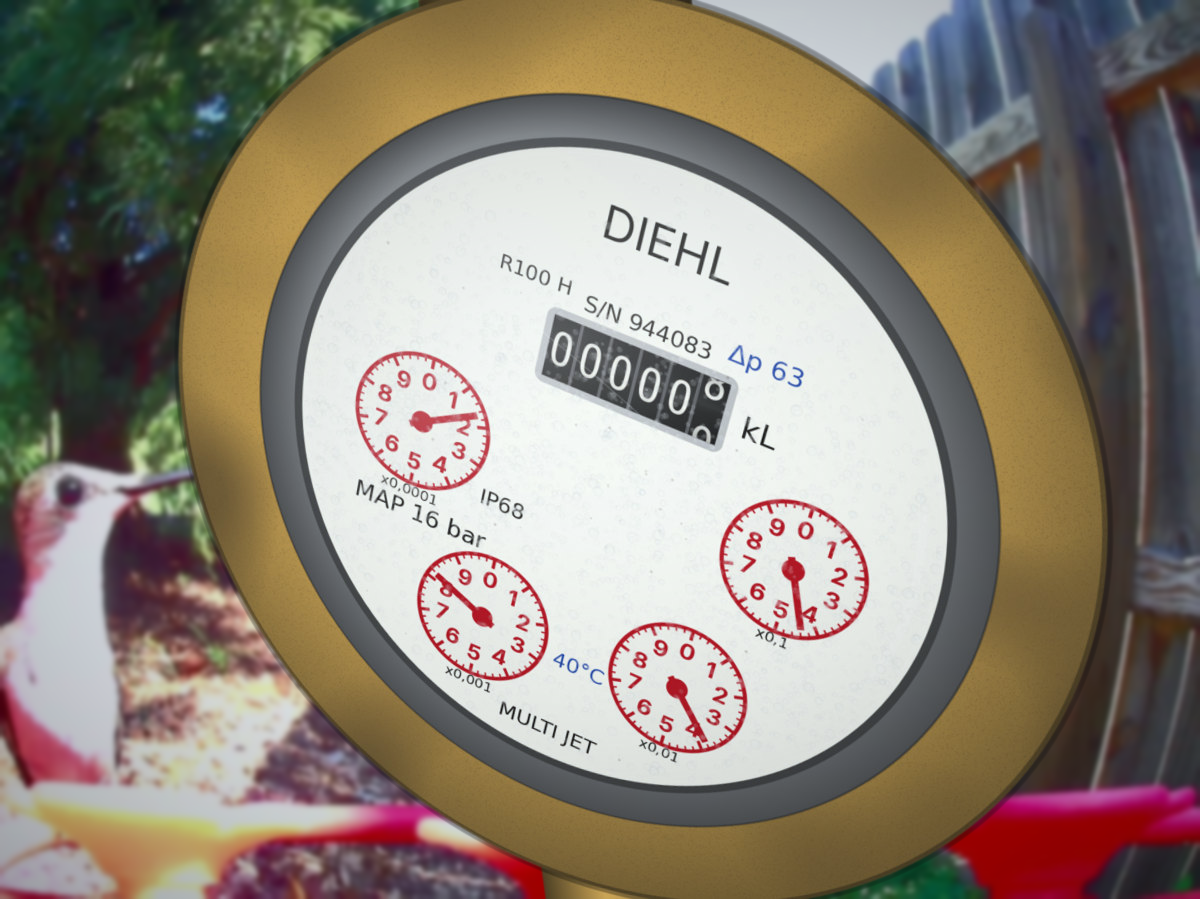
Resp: {"value": 8.4381, "unit": "kL"}
